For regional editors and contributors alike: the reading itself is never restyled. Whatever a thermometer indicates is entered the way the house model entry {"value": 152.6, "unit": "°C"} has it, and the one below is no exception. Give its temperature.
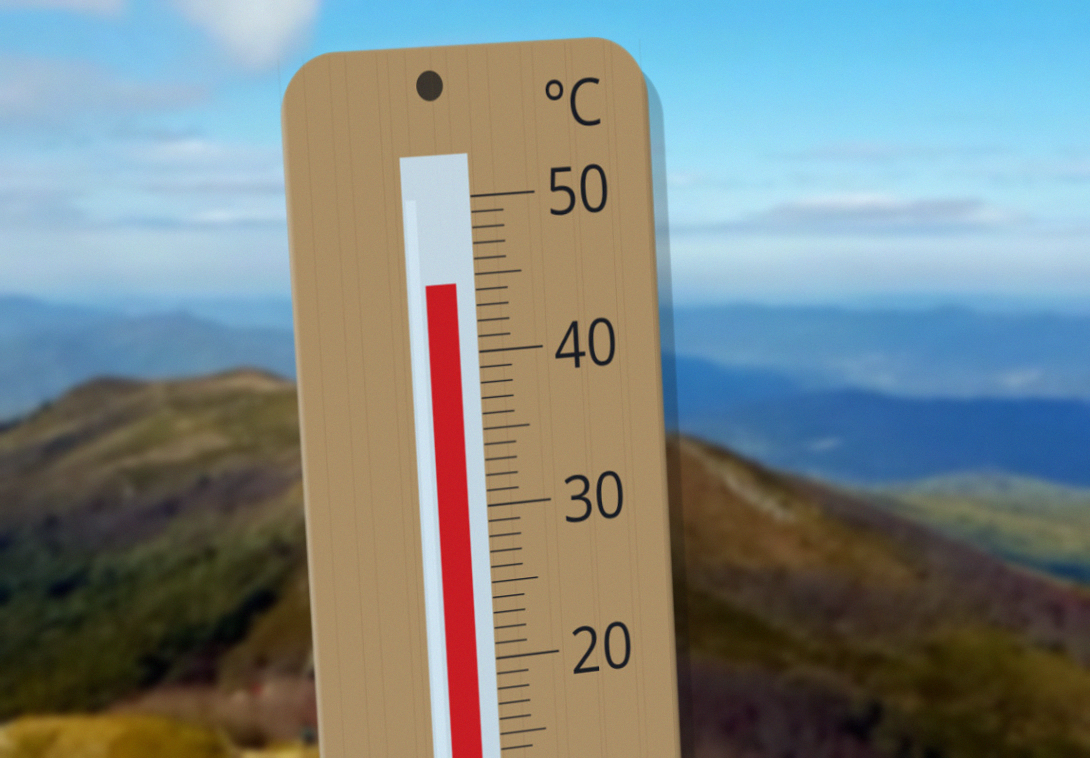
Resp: {"value": 44.5, "unit": "°C"}
